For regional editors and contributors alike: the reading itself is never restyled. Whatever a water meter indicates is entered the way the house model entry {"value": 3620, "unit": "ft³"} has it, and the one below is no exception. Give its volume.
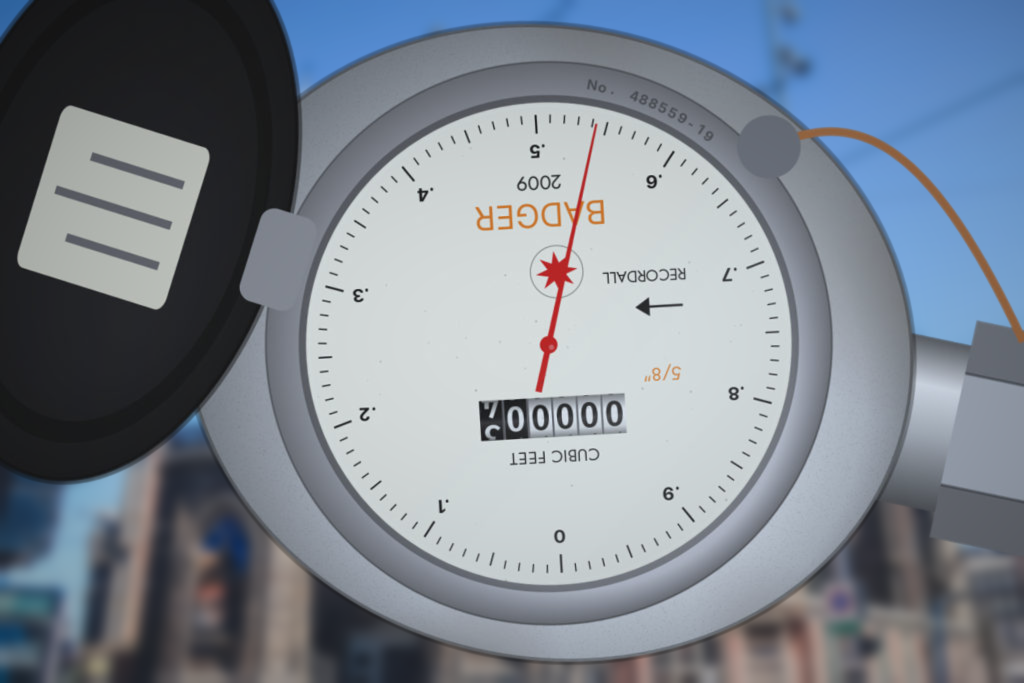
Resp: {"value": 3.54, "unit": "ft³"}
